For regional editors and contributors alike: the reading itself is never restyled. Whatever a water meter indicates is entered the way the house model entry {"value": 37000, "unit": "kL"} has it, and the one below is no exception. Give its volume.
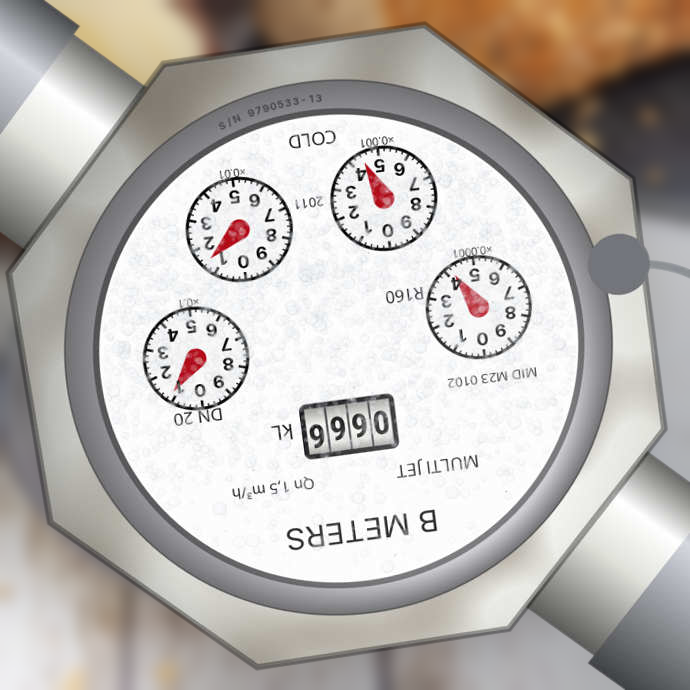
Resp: {"value": 666.1144, "unit": "kL"}
